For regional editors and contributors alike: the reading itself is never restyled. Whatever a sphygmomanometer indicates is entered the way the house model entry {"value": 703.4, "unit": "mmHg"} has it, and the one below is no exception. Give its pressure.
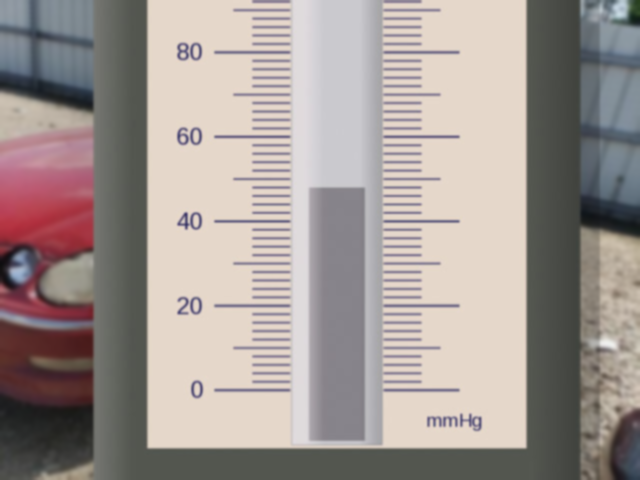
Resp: {"value": 48, "unit": "mmHg"}
